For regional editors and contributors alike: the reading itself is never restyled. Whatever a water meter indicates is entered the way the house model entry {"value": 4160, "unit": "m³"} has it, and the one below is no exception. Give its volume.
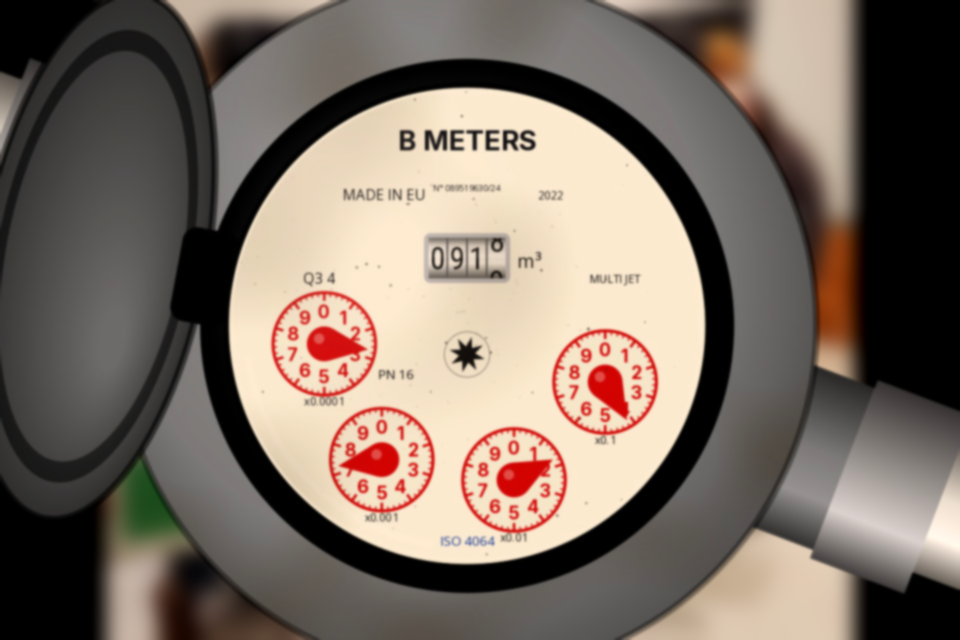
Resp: {"value": 918.4172, "unit": "m³"}
